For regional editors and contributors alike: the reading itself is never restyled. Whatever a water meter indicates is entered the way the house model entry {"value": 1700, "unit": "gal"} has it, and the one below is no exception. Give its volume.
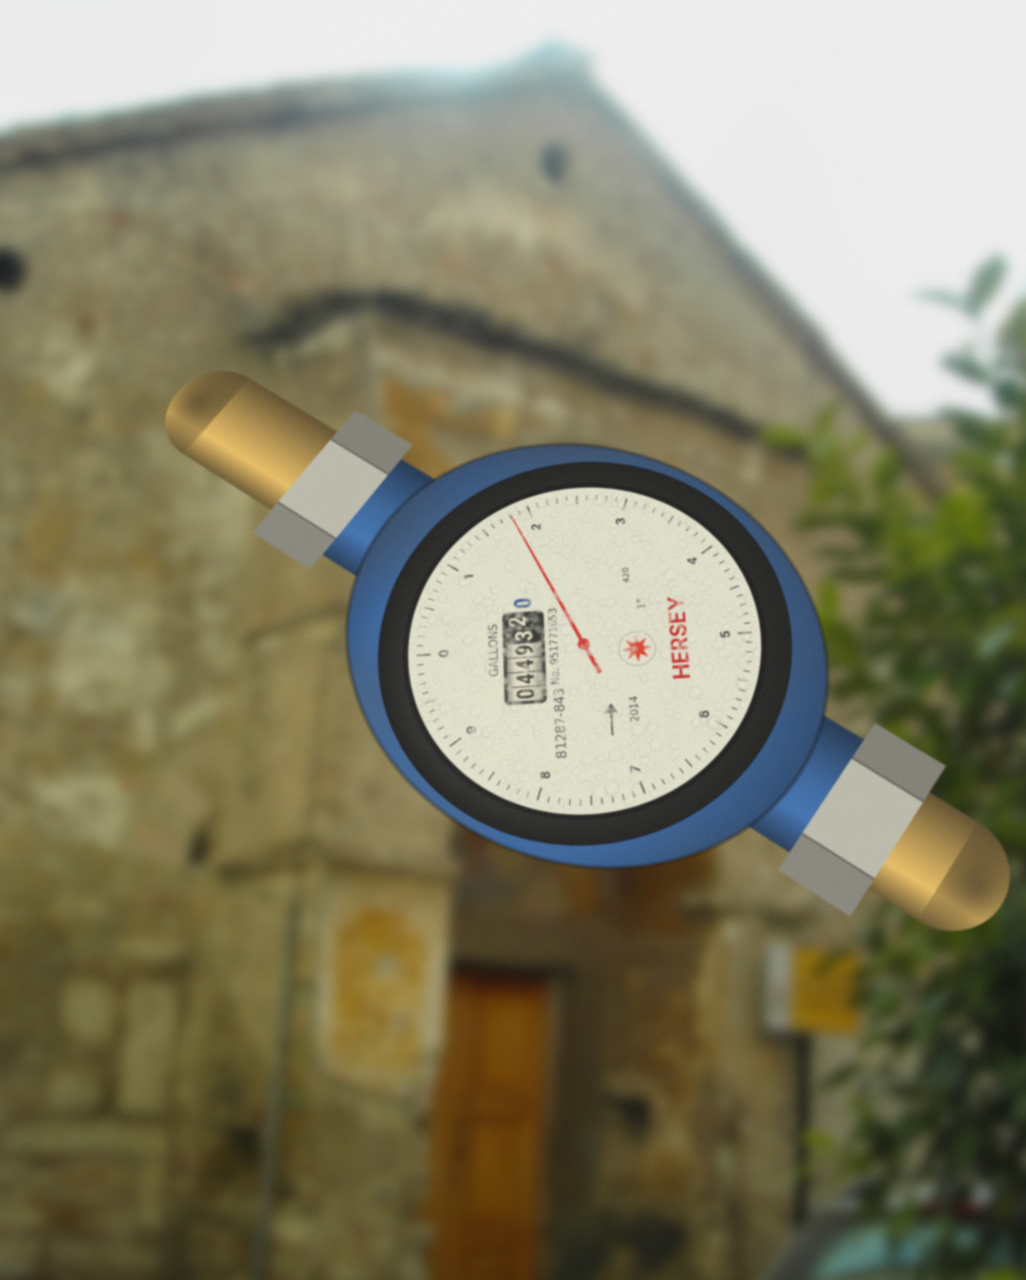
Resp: {"value": 449321.8, "unit": "gal"}
